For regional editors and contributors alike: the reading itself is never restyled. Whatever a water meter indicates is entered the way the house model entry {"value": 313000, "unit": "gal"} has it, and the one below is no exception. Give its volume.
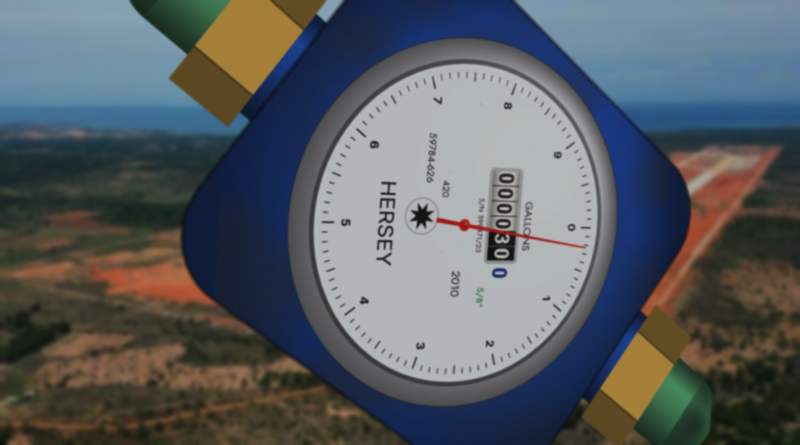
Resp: {"value": 300.2, "unit": "gal"}
